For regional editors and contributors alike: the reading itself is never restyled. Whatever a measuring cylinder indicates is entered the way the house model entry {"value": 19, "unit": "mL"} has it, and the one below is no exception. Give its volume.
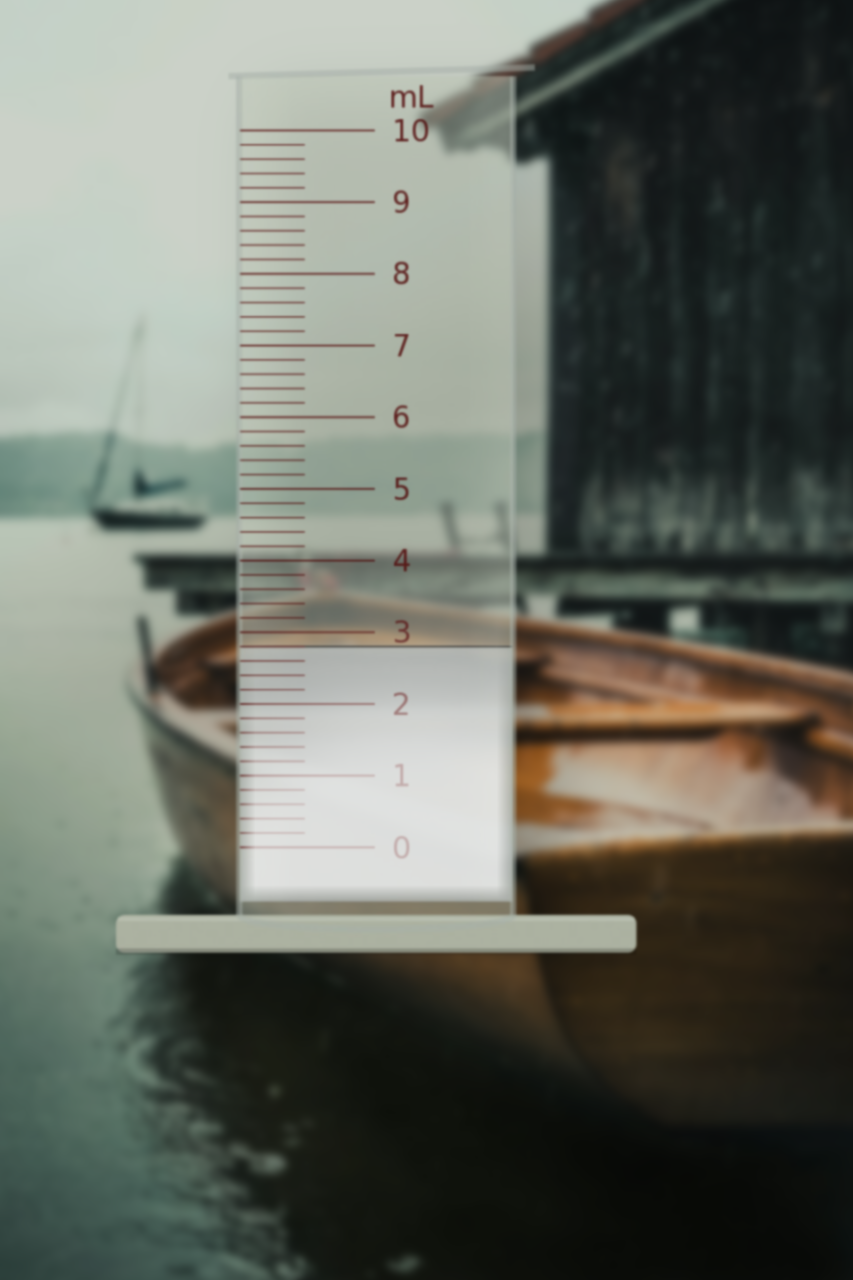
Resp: {"value": 2.8, "unit": "mL"}
